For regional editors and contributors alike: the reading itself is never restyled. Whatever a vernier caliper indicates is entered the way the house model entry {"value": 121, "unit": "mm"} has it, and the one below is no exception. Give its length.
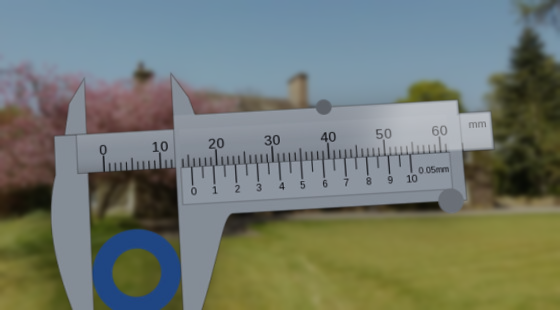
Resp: {"value": 15.5, "unit": "mm"}
